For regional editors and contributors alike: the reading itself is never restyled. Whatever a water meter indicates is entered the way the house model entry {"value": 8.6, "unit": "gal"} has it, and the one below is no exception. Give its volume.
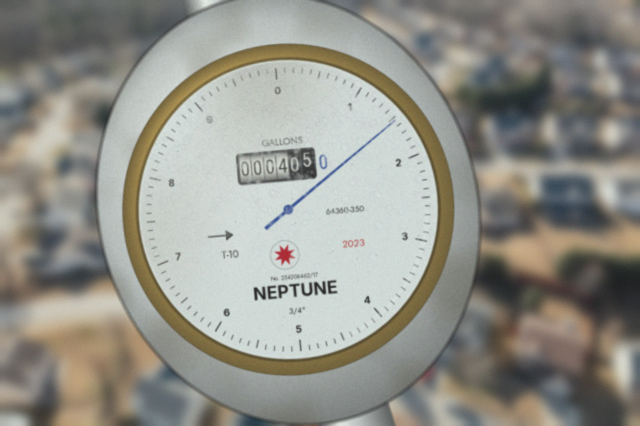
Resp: {"value": 4051.5, "unit": "gal"}
